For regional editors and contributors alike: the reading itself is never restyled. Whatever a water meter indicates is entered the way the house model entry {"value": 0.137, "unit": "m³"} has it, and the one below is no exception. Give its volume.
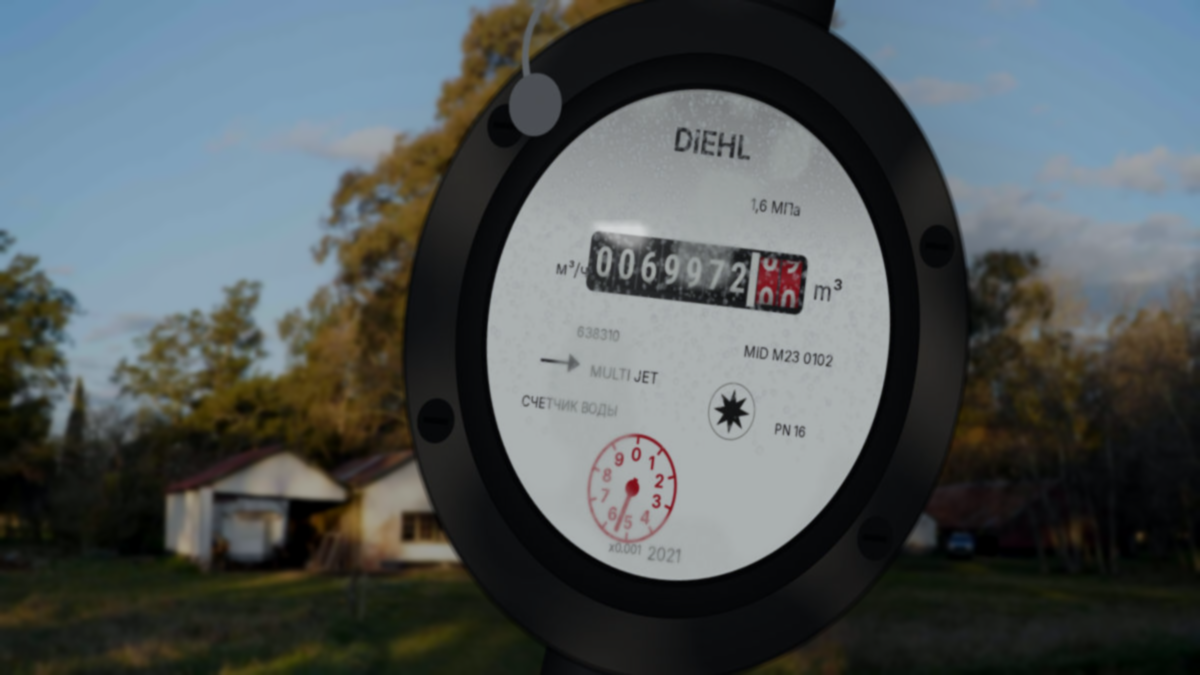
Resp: {"value": 69972.895, "unit": "m³"}
